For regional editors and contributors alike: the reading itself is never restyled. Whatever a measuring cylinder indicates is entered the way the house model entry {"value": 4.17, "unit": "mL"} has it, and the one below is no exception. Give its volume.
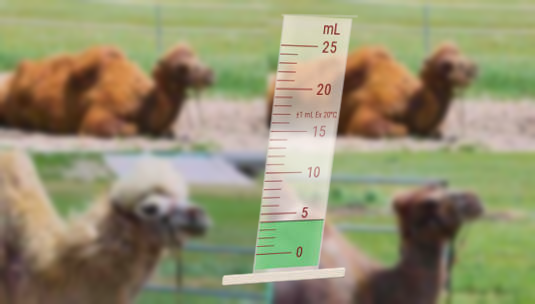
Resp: {"value": 4, "unit": "mL"}
